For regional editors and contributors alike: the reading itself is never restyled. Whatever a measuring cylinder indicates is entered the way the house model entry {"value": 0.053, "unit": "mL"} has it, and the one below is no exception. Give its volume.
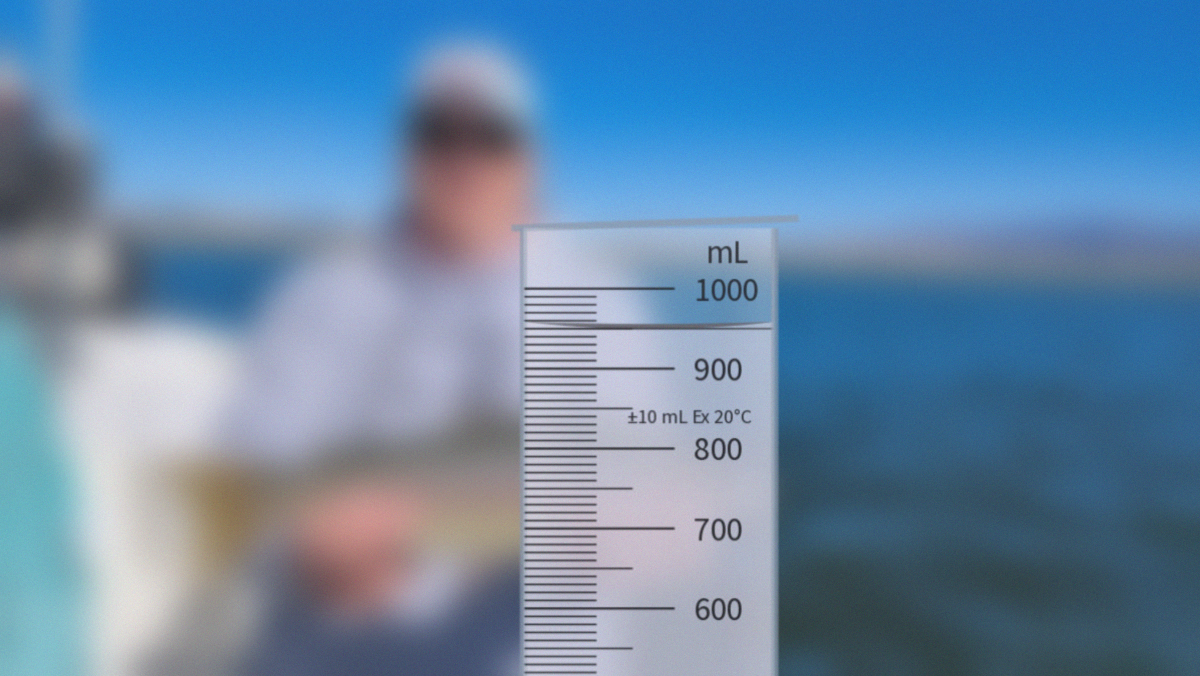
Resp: {"value": 950, "unit": "mL"}
